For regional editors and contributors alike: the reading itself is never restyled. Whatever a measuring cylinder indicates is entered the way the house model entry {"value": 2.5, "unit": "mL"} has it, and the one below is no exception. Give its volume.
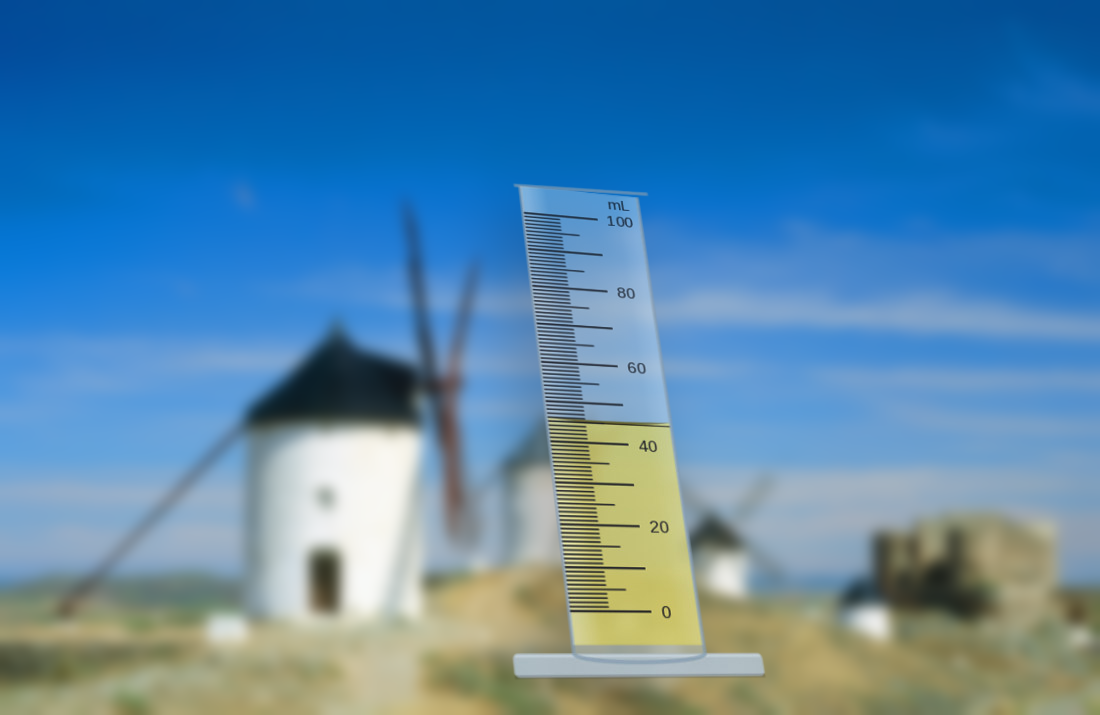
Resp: {"value": 45, "unit": "mL"}
